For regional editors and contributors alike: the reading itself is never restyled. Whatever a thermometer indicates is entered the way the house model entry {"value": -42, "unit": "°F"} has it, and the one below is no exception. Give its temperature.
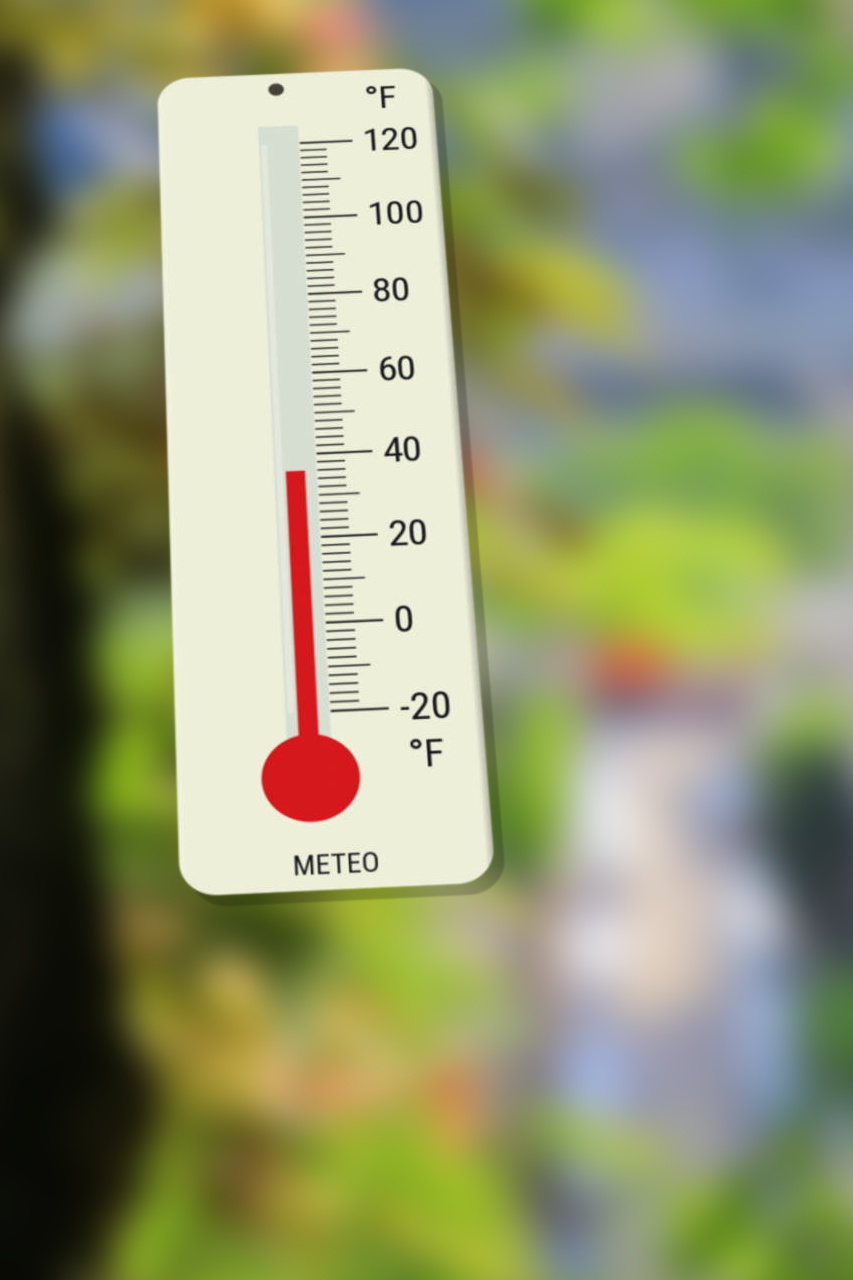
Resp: {"value": 36, "unit": "°F"}
